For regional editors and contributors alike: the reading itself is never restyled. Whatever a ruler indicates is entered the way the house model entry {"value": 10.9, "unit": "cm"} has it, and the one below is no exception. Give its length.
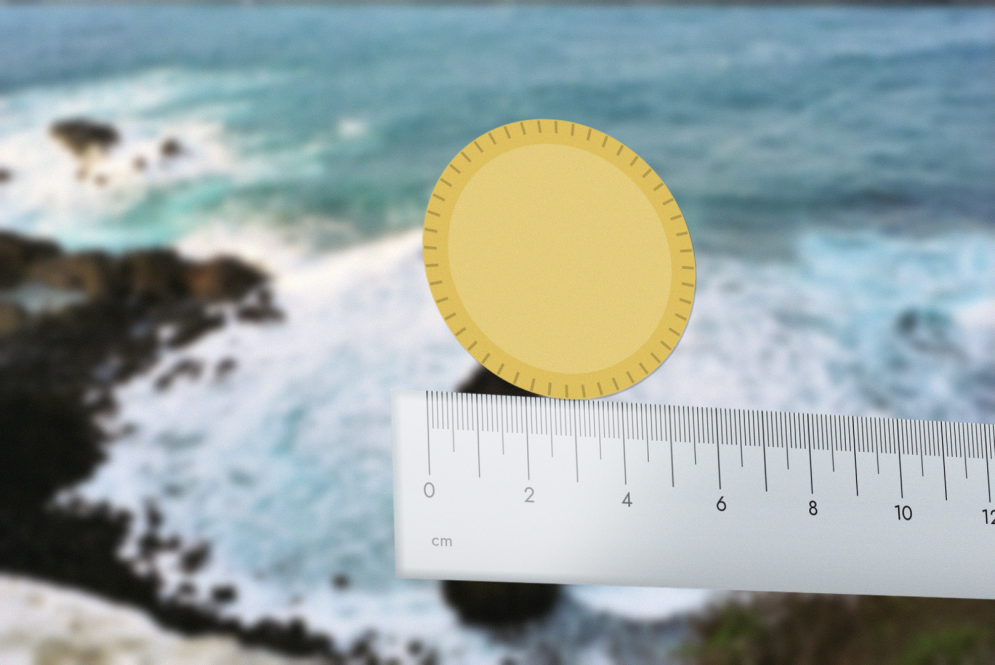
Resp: {"value": 5.7, "unit": "cm"}
